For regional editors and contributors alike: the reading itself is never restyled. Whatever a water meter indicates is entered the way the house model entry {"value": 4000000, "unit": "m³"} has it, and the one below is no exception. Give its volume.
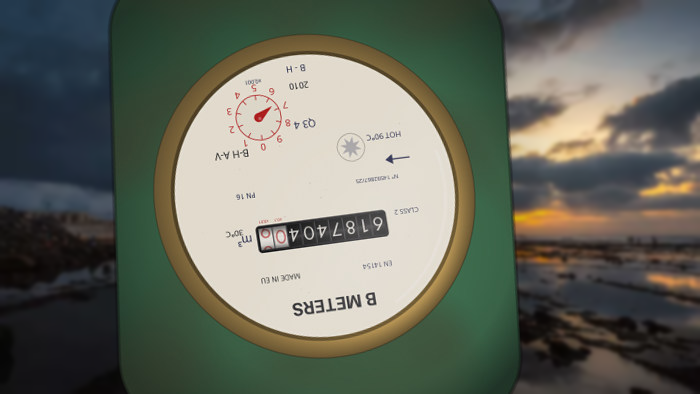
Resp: {"value": 6187404.086, "unit": "m³"}
